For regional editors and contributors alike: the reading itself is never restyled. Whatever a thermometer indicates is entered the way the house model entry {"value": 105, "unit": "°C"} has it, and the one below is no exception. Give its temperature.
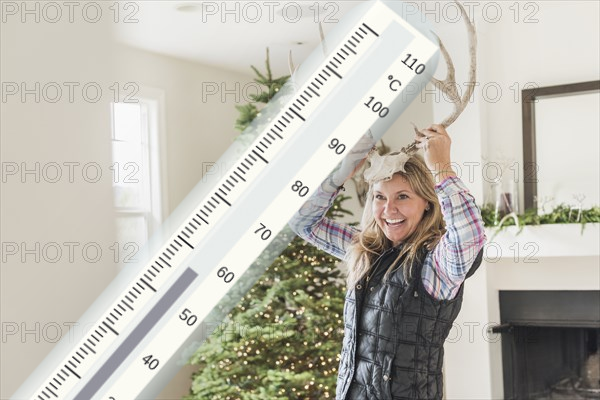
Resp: {"value": 57, "unit": "°C"}
